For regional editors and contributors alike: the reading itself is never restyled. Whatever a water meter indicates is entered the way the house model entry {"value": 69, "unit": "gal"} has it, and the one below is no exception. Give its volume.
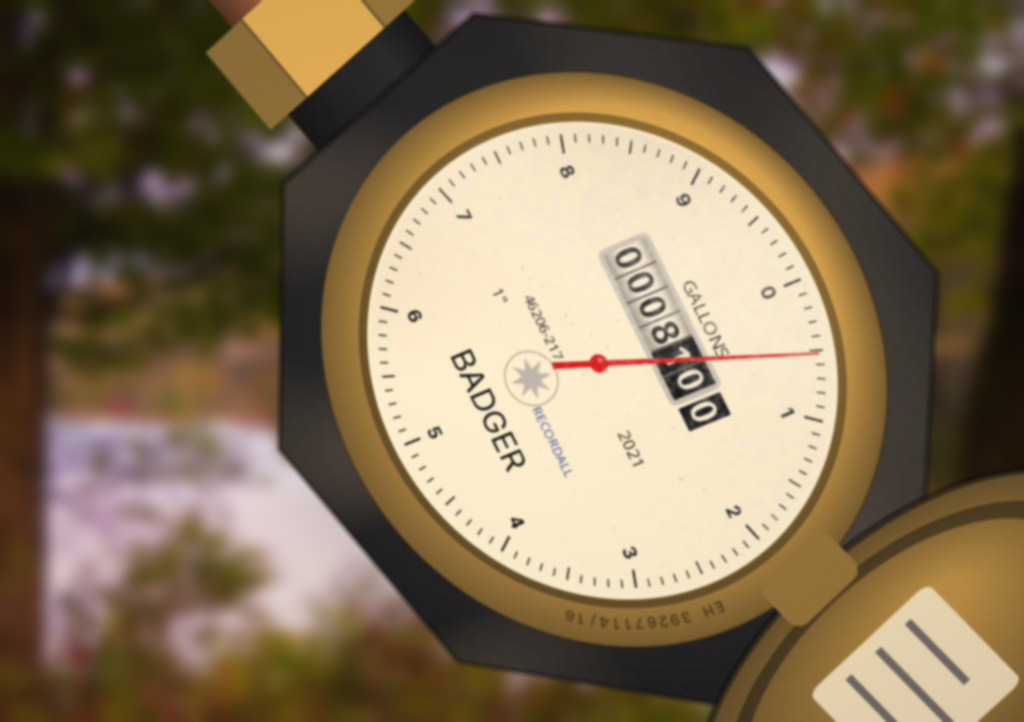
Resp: {"value": 8100.5, "unit": "gal"}
